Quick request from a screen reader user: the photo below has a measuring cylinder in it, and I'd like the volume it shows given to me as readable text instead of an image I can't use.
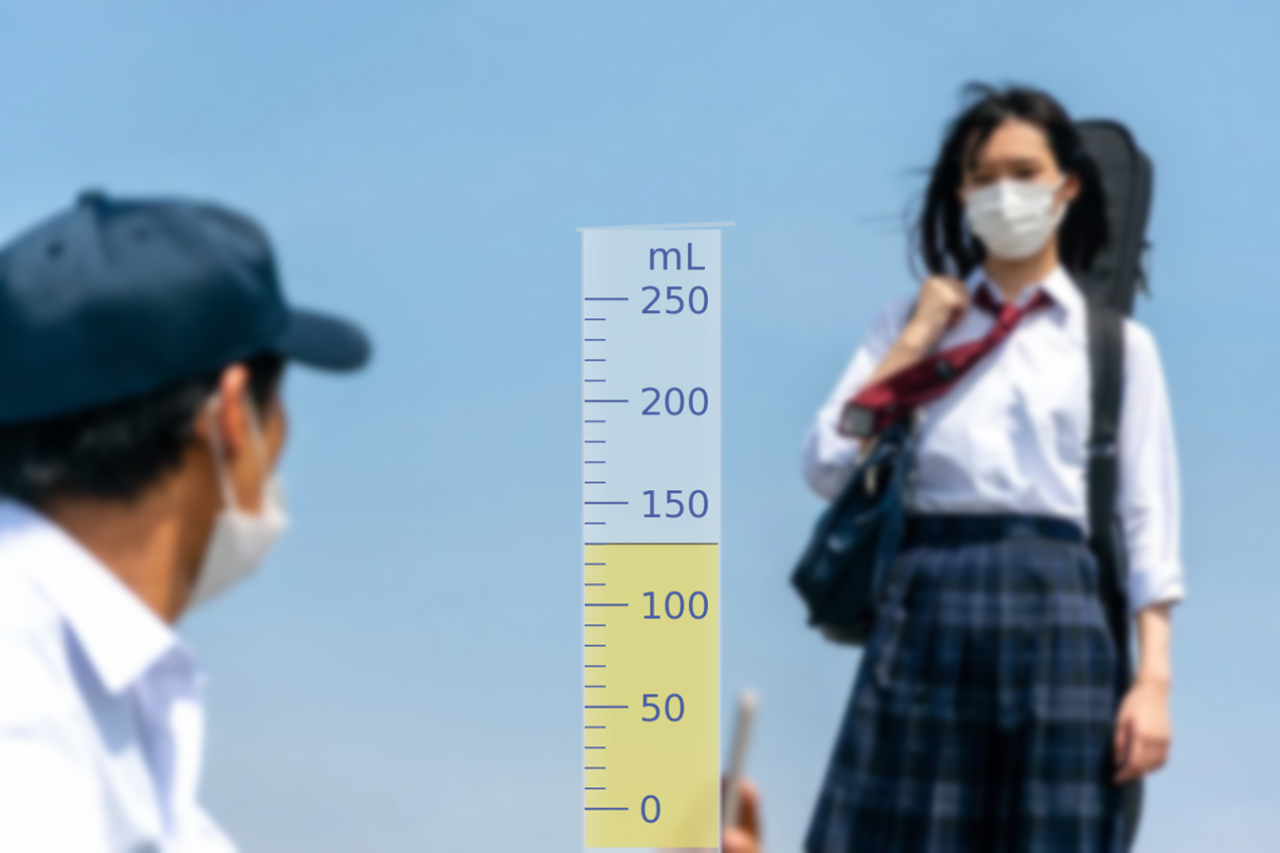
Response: 130 mL
